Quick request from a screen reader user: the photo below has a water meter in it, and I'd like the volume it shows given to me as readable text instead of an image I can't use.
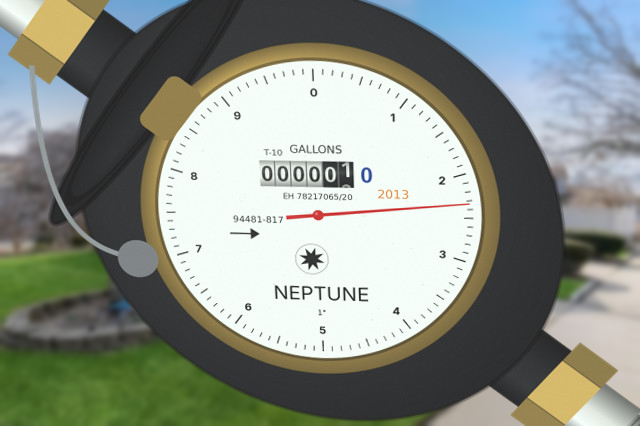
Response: 12.3 gal
